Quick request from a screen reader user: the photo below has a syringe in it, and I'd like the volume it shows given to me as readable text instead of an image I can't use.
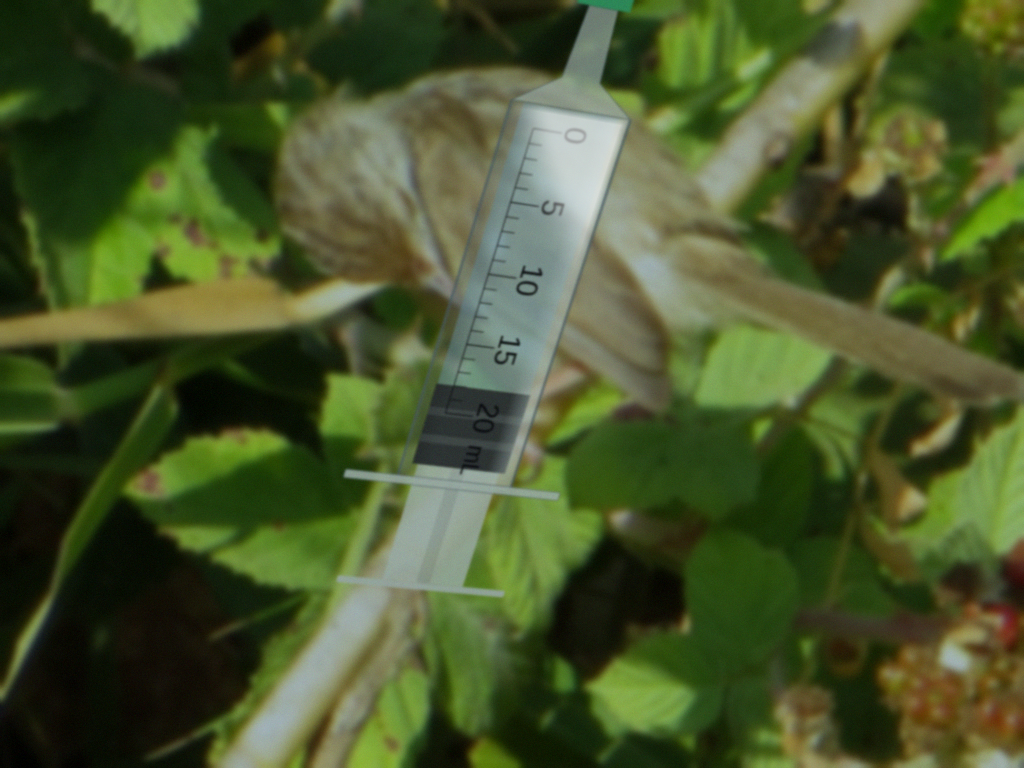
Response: 18 mL
